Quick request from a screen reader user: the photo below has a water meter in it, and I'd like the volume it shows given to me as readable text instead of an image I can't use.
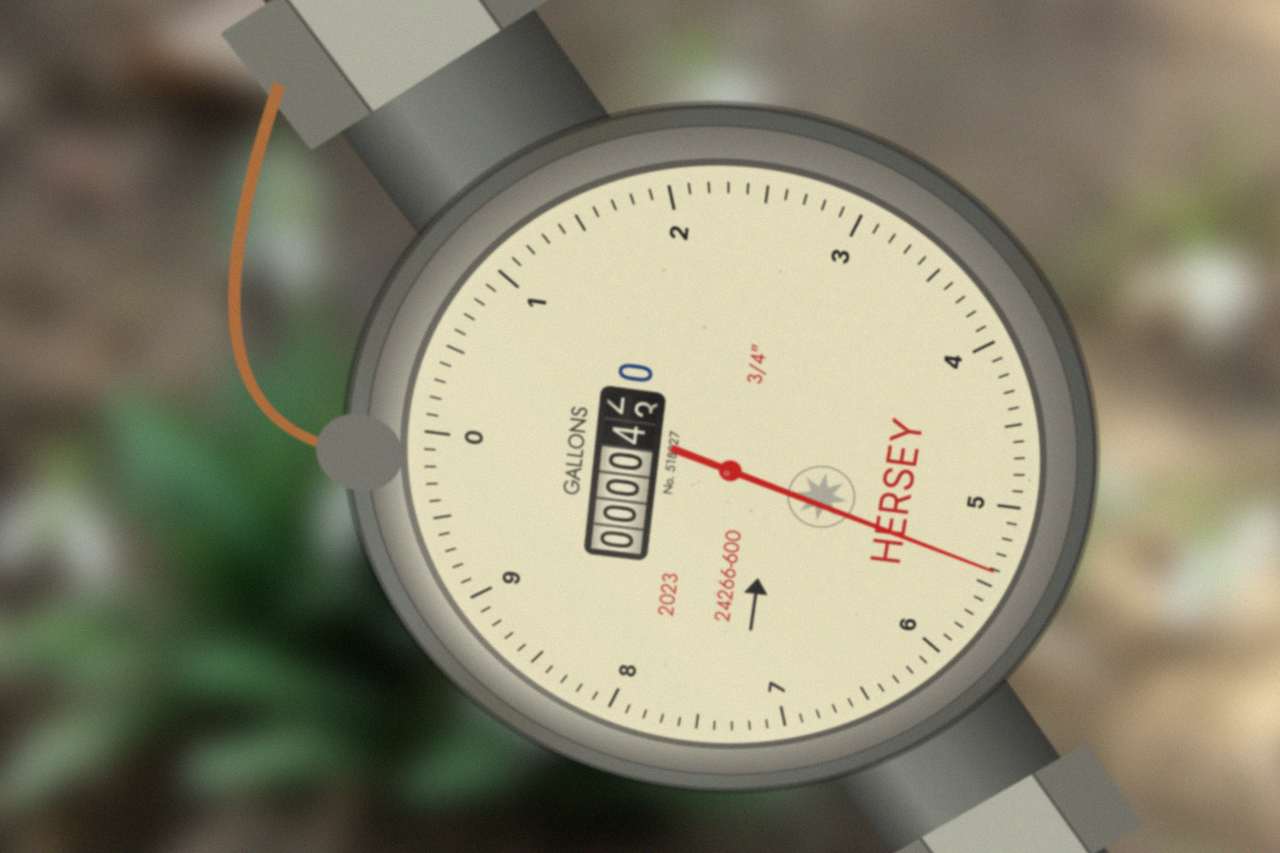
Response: 425.4 gal
